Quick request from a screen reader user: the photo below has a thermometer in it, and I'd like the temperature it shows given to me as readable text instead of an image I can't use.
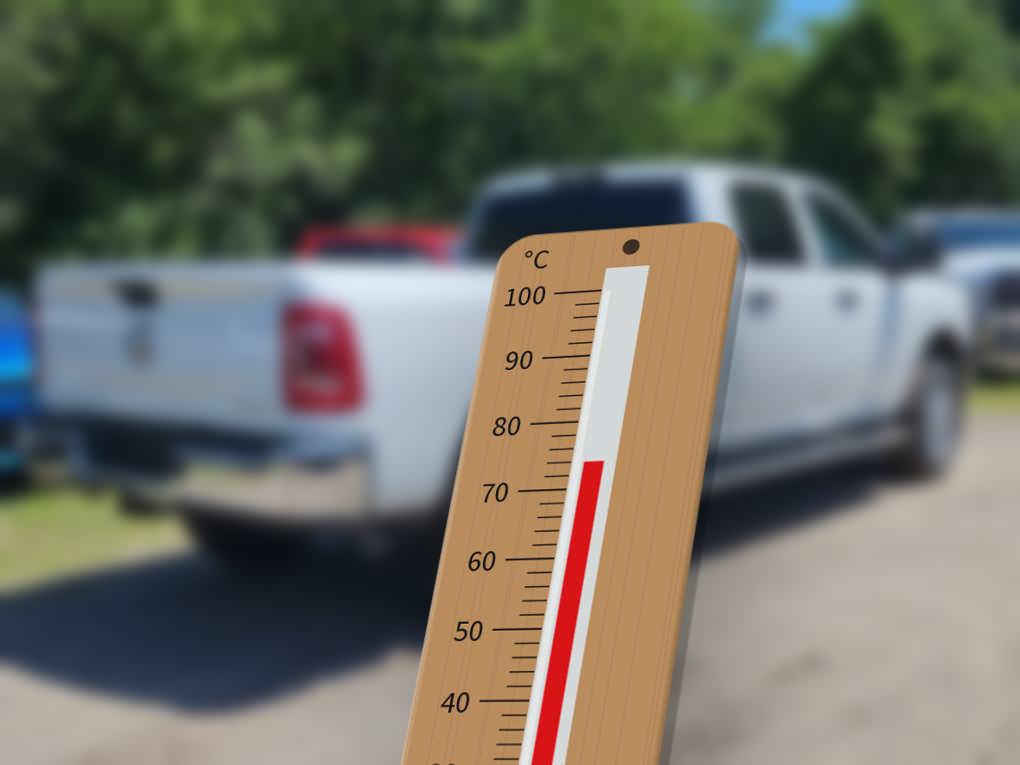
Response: 74 °C
